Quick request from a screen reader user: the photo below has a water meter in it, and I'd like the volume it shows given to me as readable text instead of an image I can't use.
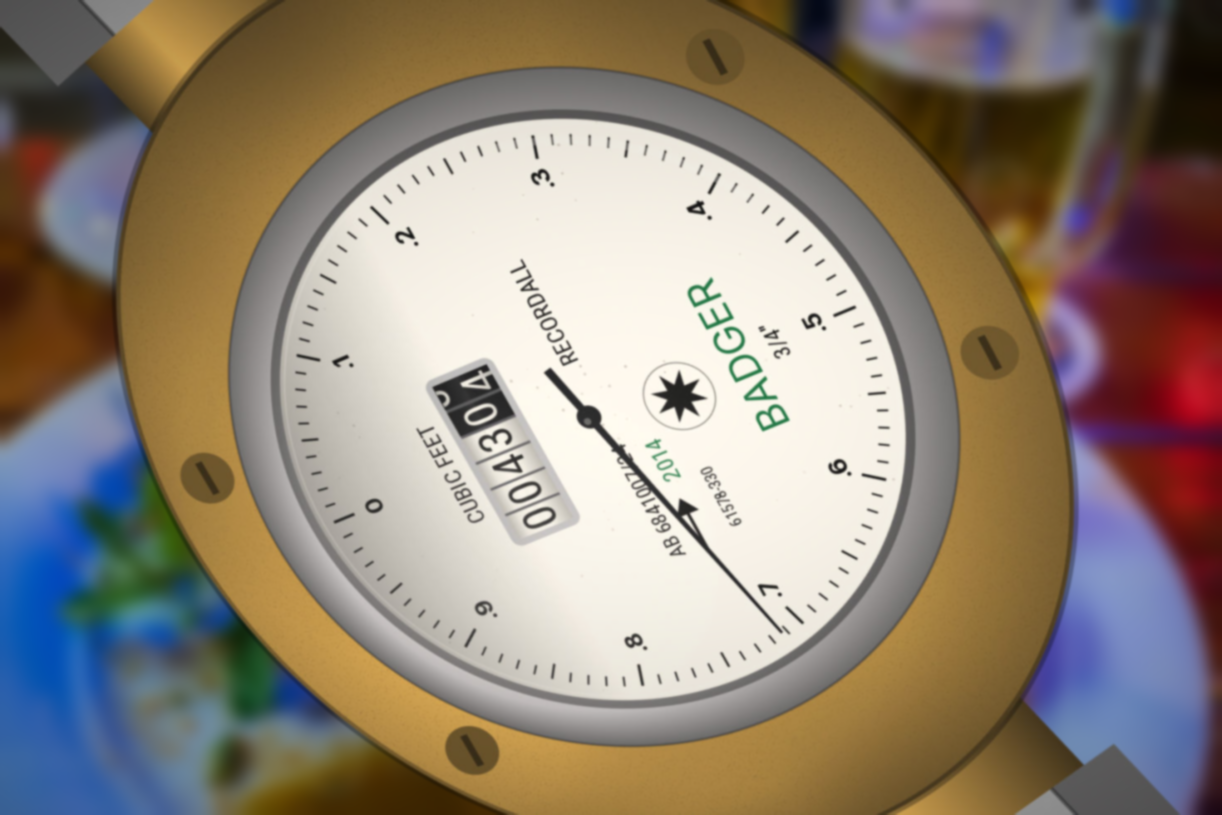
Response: 4303.71 ft³
